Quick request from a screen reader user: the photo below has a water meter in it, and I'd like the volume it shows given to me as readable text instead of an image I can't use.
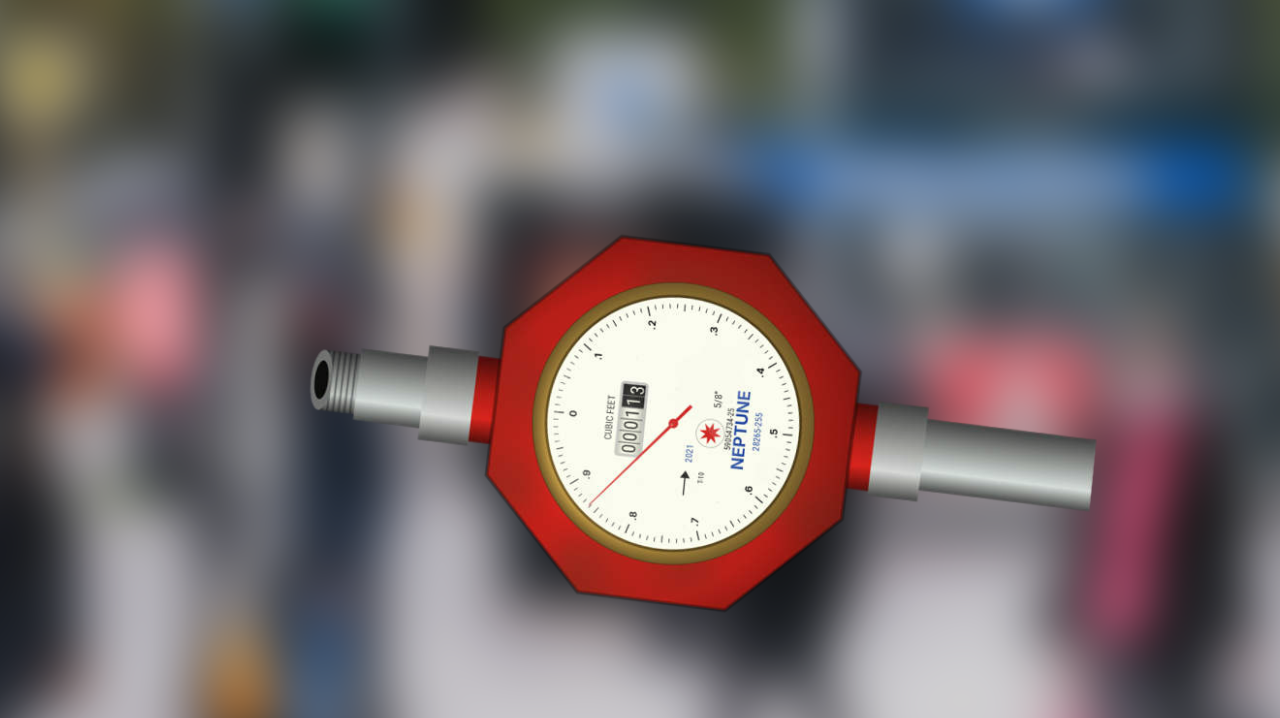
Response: 112.86 ft³
